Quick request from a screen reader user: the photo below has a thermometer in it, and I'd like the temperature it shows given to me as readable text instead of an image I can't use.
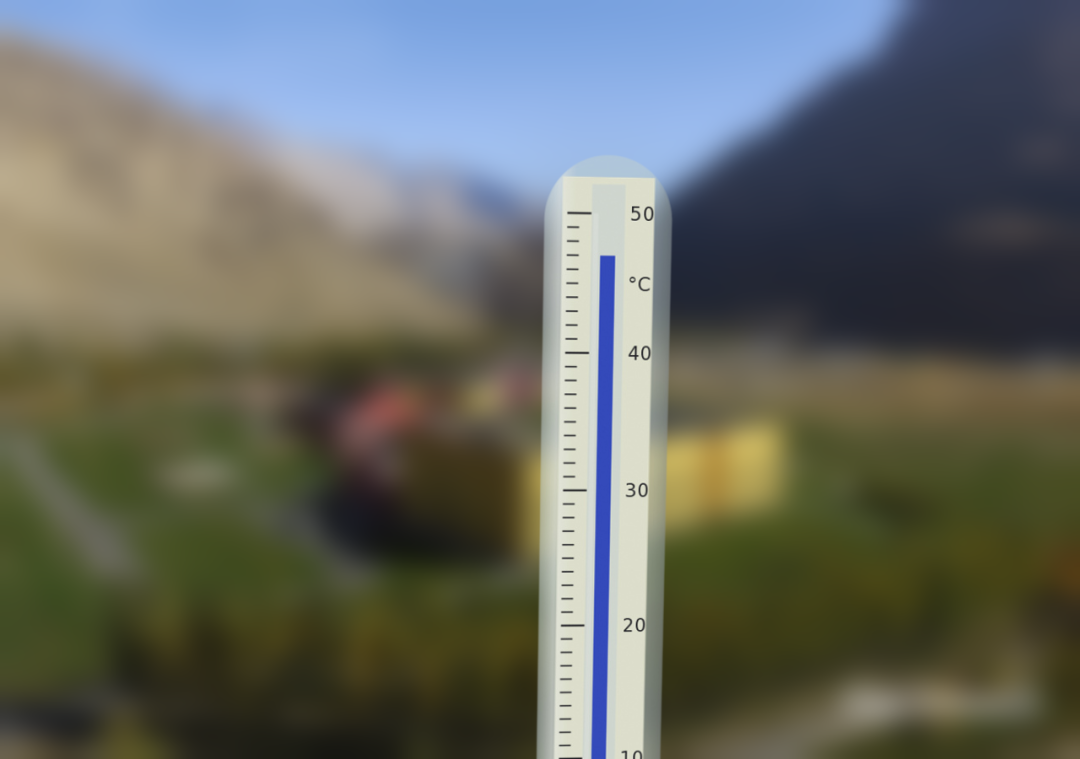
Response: 47 °C
